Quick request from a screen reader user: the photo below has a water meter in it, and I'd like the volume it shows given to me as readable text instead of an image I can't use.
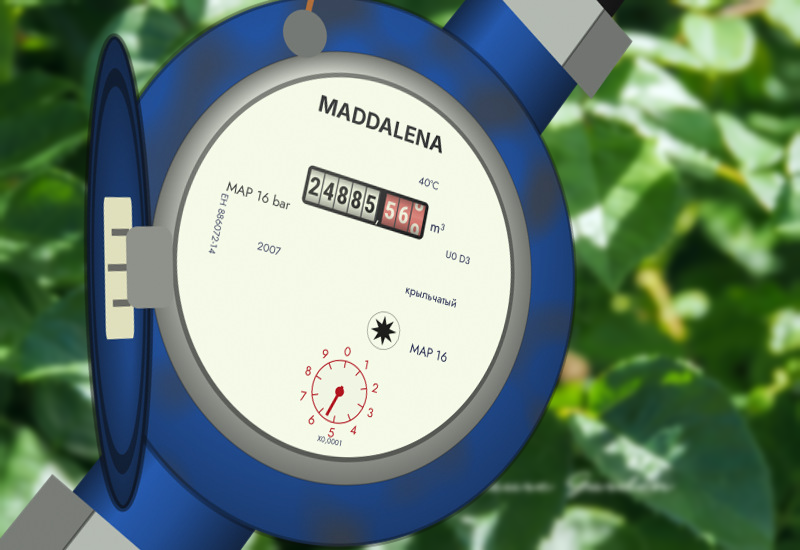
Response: 24885.5685 m³
